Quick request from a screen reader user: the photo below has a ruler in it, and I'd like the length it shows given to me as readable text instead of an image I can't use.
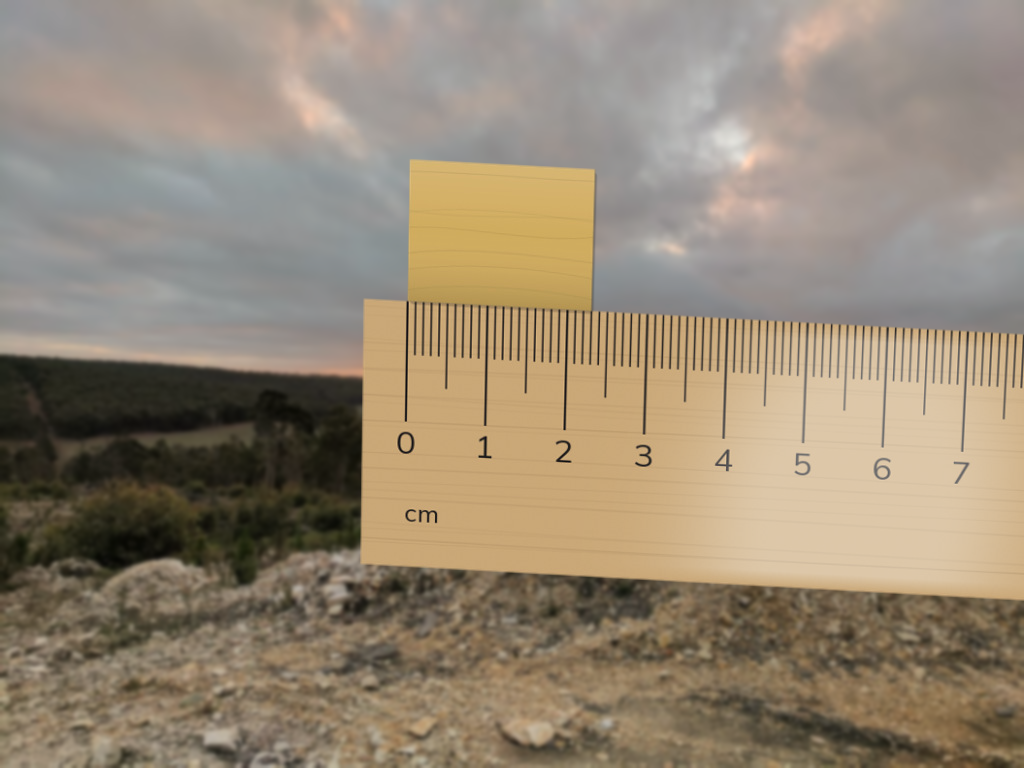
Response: 2.3 cm
